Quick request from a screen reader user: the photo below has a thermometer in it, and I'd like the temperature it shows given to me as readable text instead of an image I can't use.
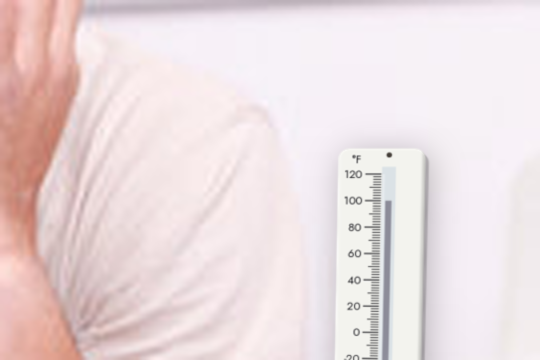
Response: 100 °F
